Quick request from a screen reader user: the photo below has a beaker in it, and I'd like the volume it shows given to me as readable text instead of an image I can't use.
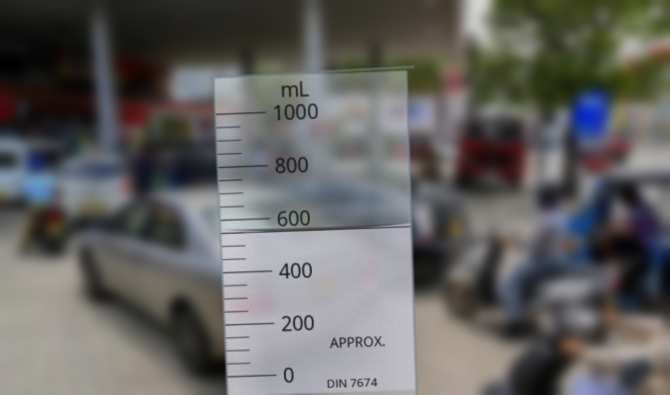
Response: 550 mL
